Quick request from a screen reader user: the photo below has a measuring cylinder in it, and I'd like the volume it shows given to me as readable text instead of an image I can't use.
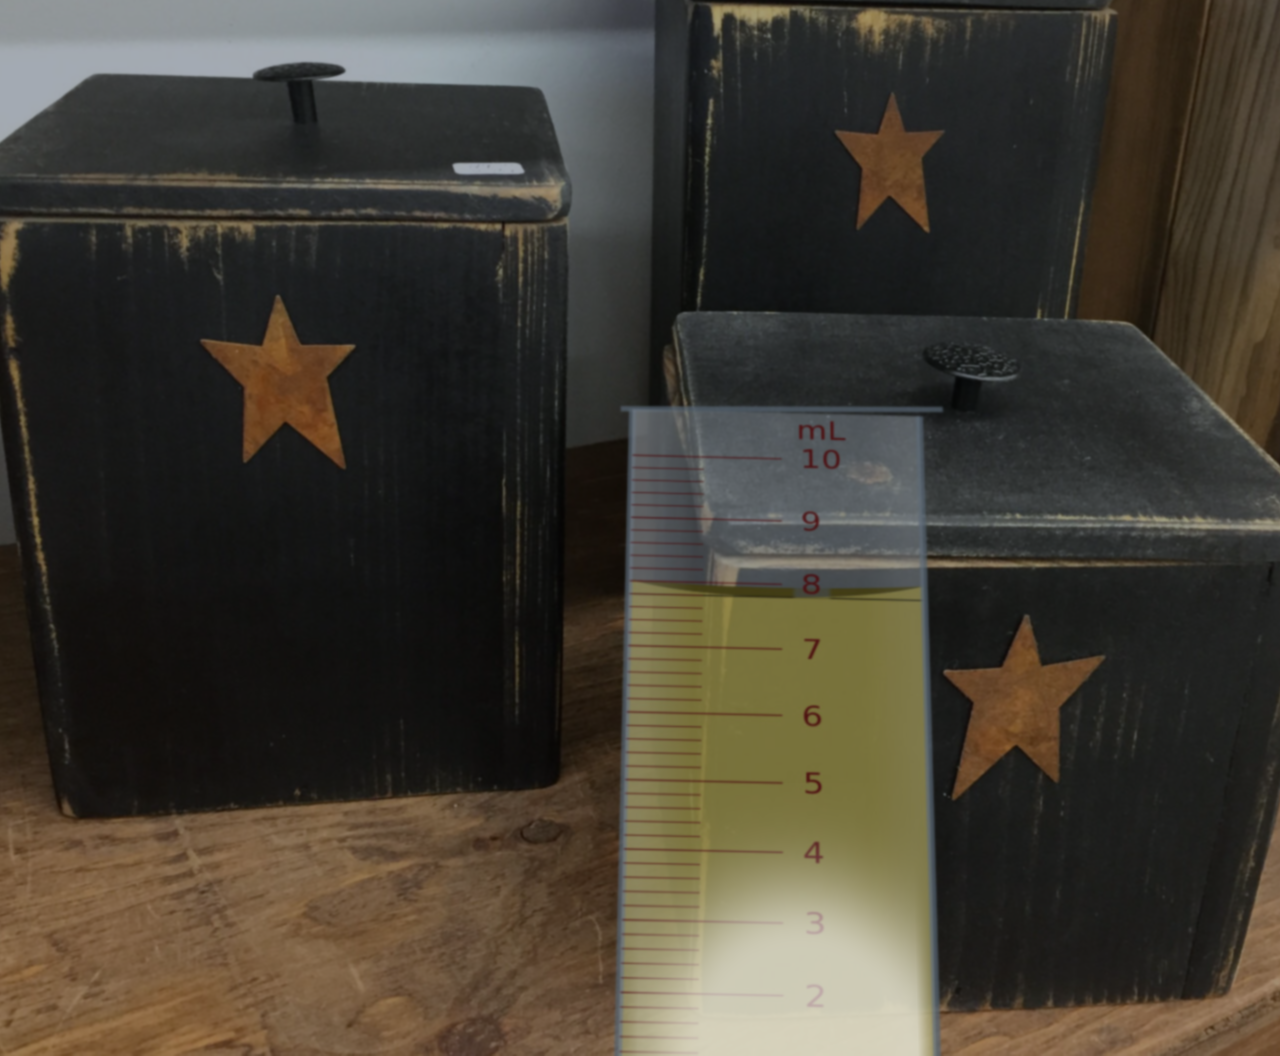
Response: 7.8 mL
